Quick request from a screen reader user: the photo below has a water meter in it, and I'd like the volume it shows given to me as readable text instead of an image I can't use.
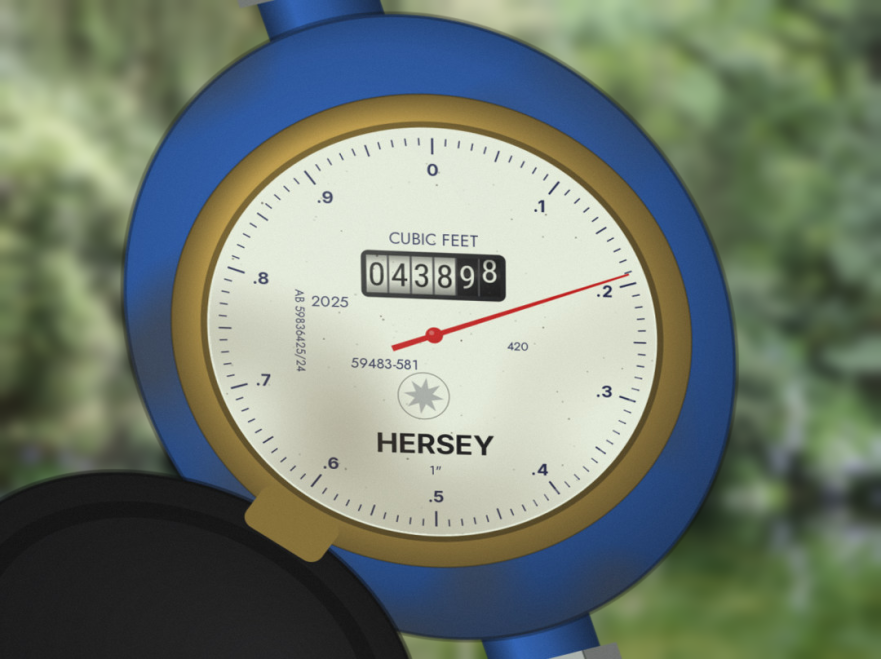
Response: 43898.19 ft³
